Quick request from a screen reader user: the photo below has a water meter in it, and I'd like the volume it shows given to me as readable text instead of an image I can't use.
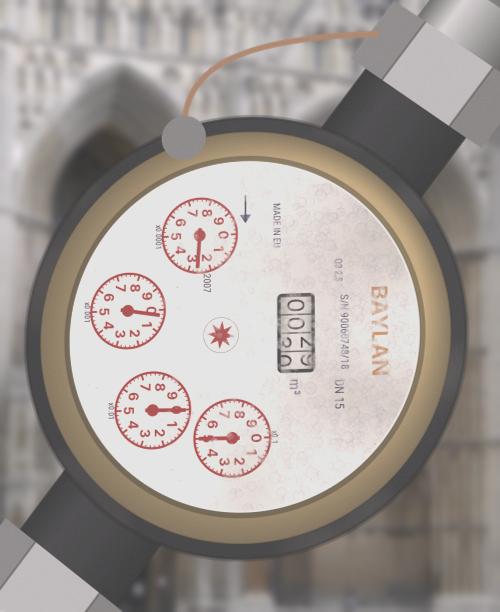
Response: 29.5002 m³
